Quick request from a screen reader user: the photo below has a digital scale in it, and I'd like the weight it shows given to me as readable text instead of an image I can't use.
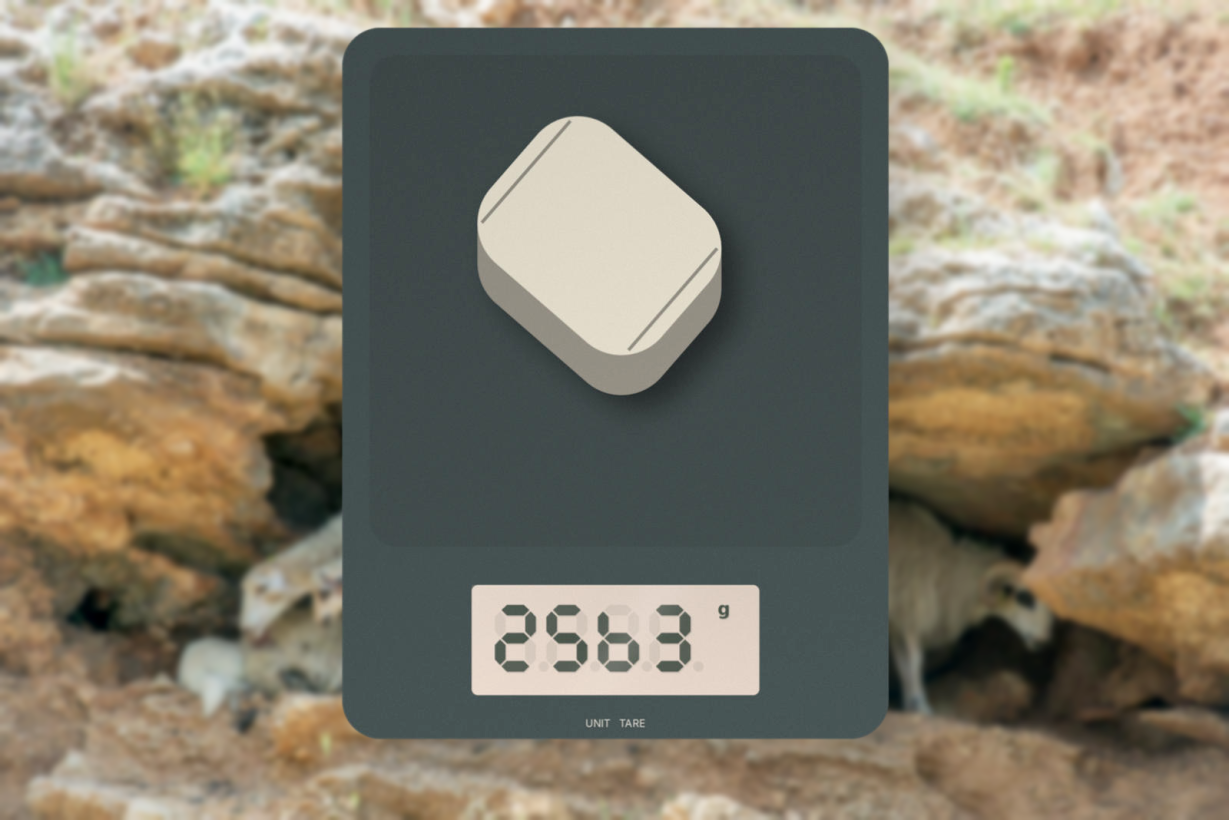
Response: 2563 g
